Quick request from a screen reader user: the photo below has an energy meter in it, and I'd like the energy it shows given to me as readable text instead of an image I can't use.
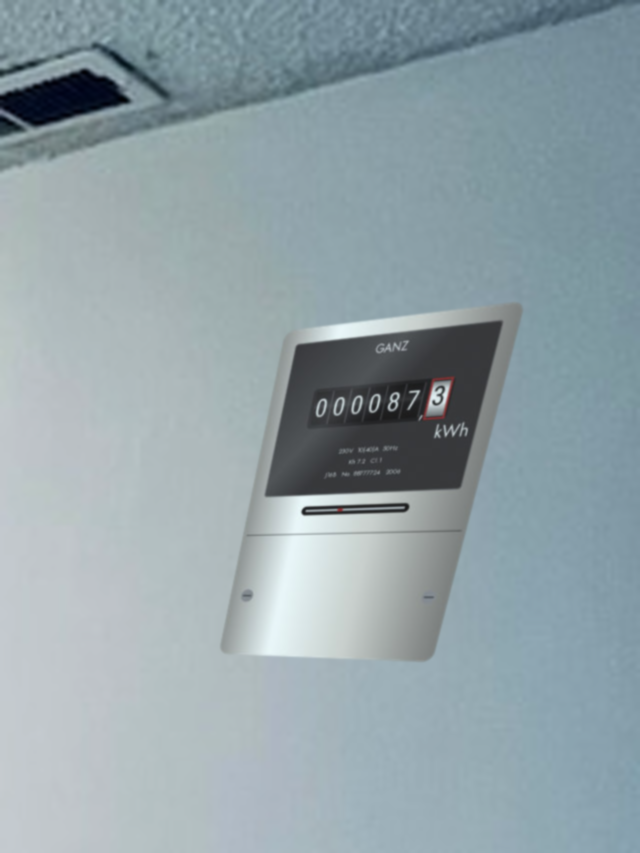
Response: 87.3 kWh
